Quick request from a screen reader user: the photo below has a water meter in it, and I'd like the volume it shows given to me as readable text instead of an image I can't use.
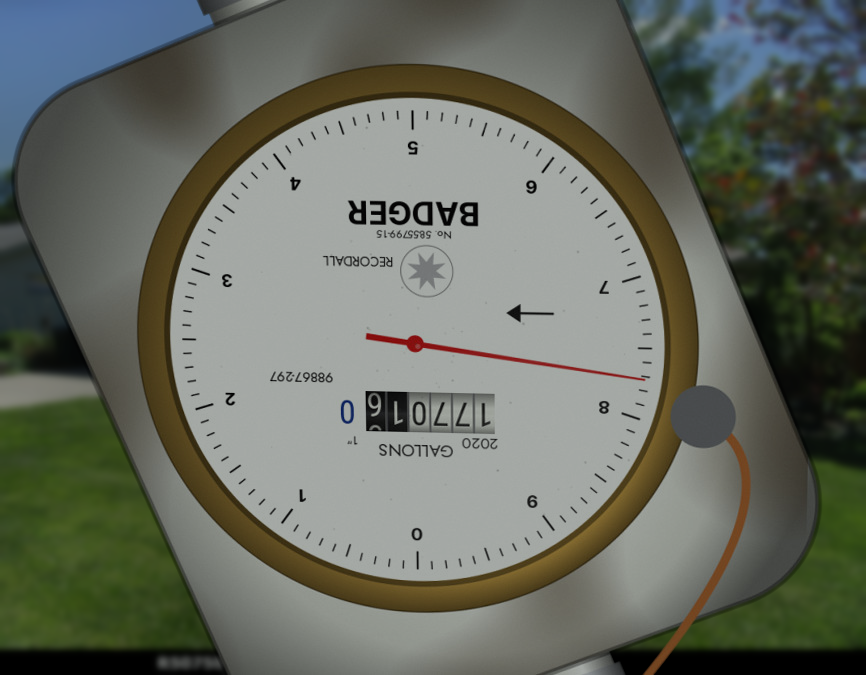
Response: 1770157.7 gal
